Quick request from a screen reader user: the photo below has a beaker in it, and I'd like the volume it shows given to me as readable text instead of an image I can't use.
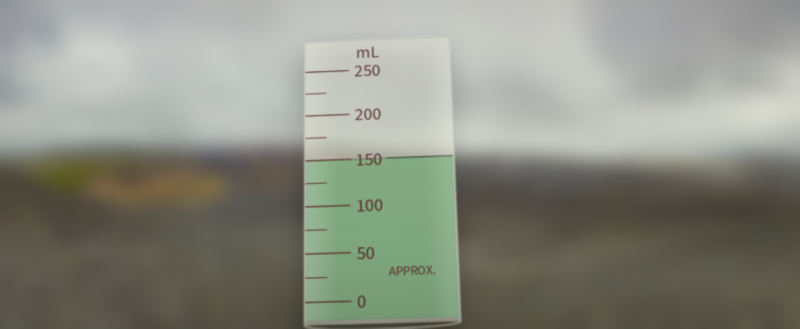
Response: 150 mL
